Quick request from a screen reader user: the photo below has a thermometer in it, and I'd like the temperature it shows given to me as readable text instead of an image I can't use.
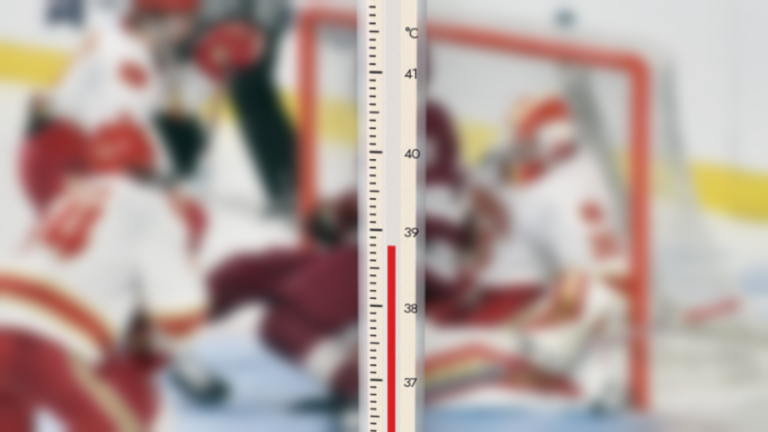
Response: 38.8 °C
